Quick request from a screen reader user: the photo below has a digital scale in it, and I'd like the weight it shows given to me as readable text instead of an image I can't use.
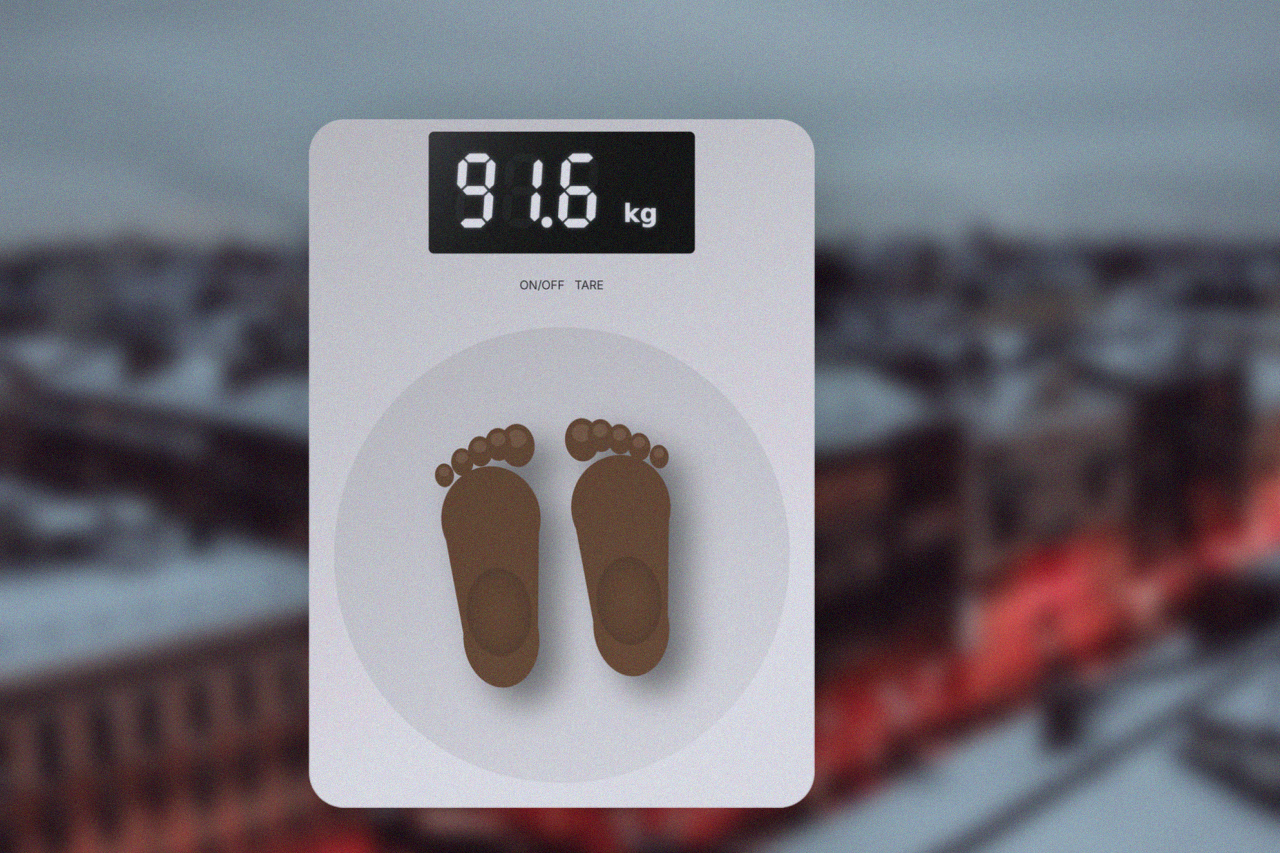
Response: 91.6 kg
